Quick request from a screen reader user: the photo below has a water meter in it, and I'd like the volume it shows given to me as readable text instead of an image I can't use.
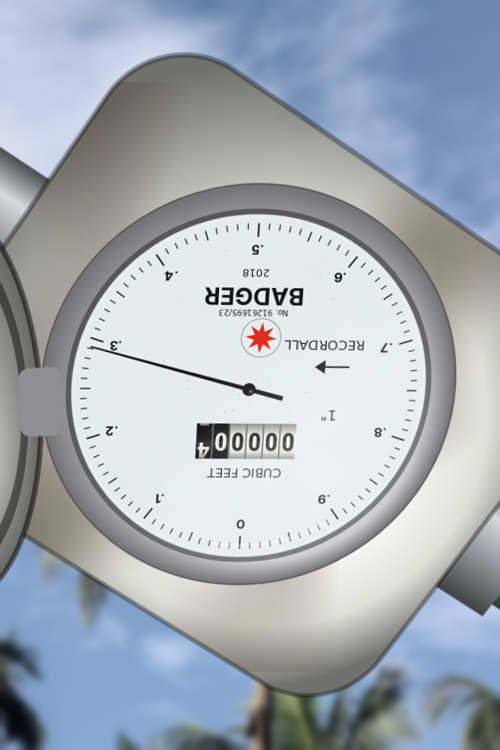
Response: 4.29 ft³
